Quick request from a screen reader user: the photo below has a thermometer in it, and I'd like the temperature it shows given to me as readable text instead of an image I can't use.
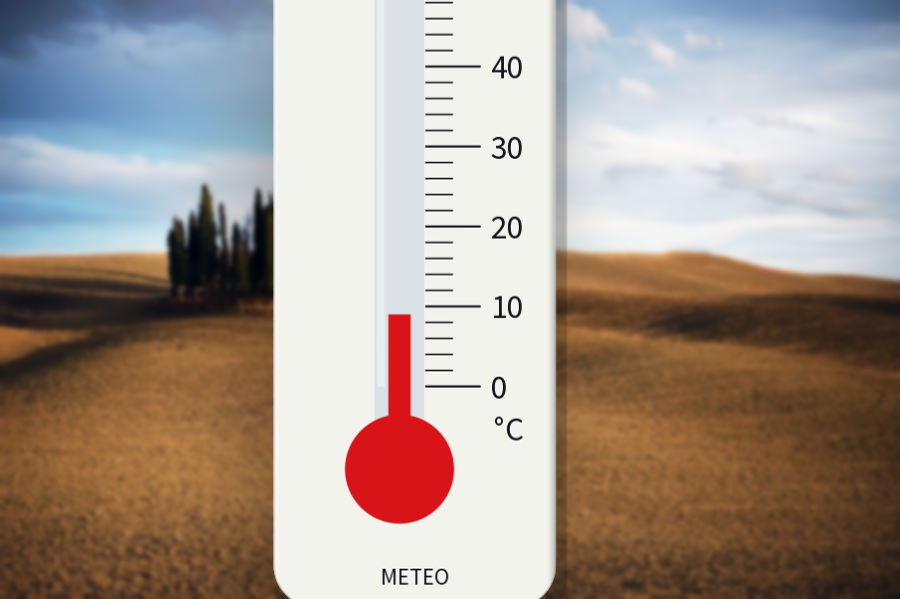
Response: 9 °C
